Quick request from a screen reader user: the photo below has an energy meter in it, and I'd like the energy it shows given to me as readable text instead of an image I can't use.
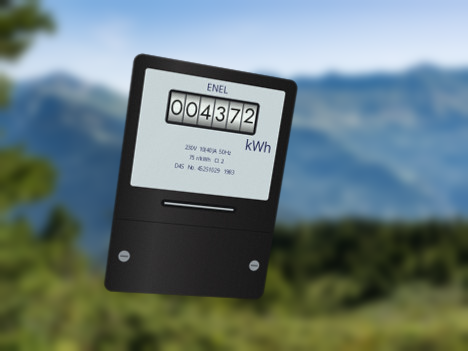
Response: 4372 kWh
